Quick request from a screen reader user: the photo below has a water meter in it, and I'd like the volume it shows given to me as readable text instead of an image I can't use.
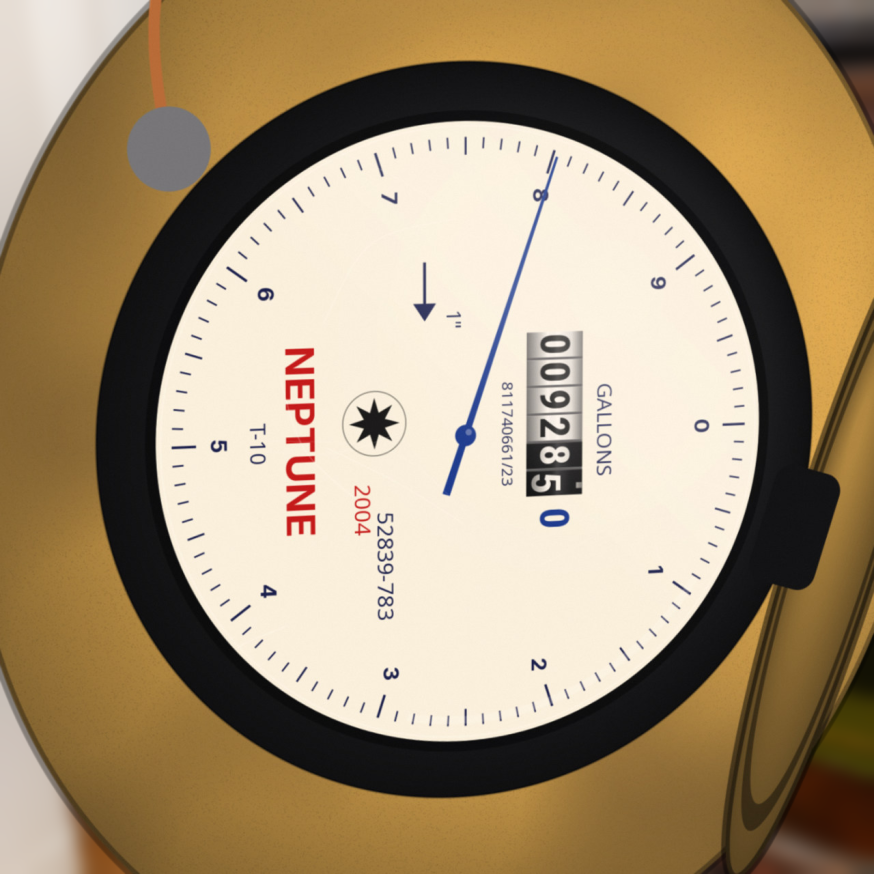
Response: 92848.0 gal
